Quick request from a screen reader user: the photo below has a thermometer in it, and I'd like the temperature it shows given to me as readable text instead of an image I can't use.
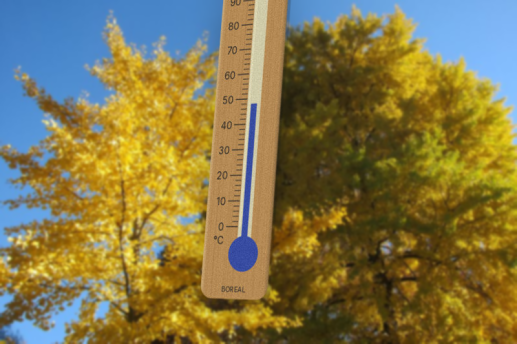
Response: 48 °C
